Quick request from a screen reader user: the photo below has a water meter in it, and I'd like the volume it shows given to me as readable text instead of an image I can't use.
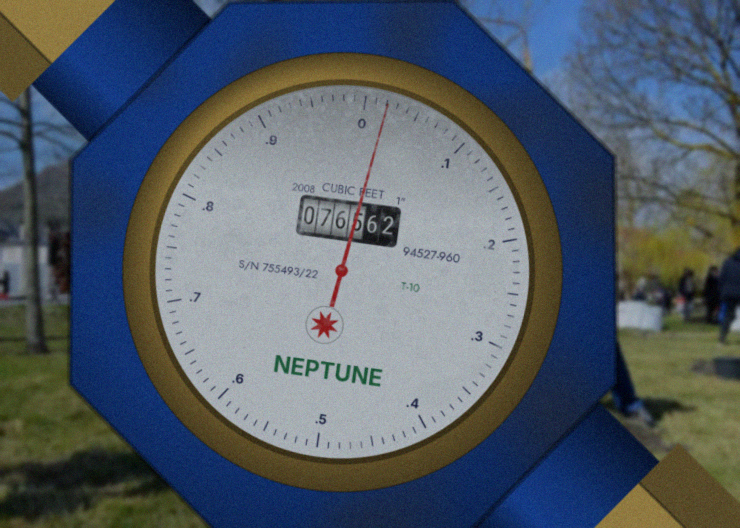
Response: 76562.02 ft³
